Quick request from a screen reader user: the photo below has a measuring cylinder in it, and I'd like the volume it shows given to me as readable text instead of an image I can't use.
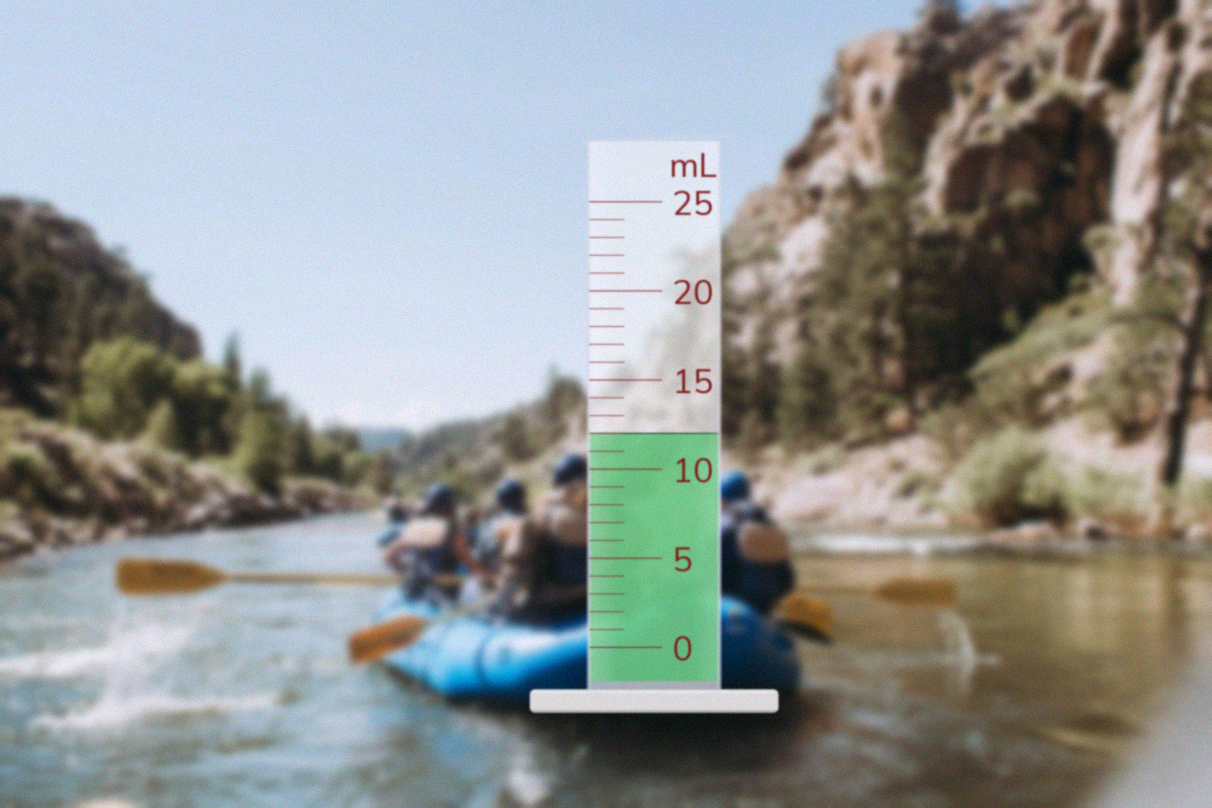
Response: 12 mL
